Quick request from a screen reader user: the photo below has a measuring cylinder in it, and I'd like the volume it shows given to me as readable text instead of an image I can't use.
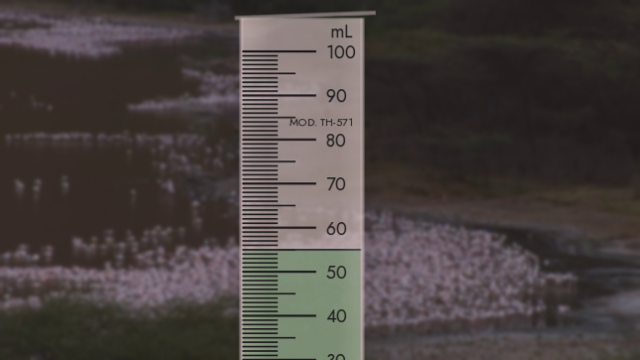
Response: 55 mL
